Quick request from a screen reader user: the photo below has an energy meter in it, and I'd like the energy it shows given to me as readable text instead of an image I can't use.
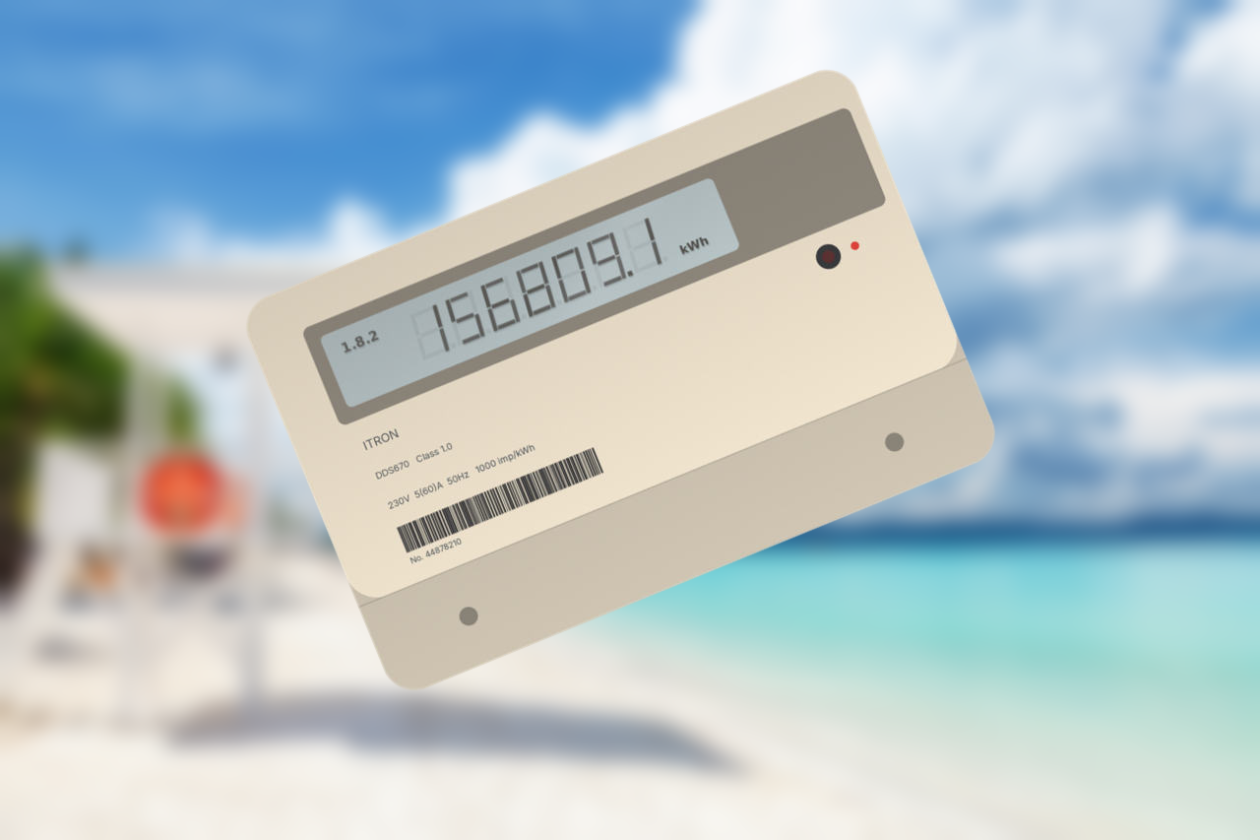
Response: 156809.1 kWh
